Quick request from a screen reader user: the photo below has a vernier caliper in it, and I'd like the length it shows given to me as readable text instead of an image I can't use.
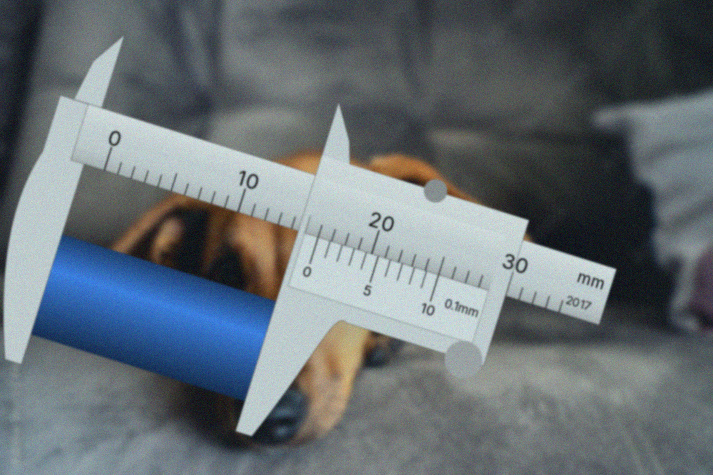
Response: 16.0 mm
